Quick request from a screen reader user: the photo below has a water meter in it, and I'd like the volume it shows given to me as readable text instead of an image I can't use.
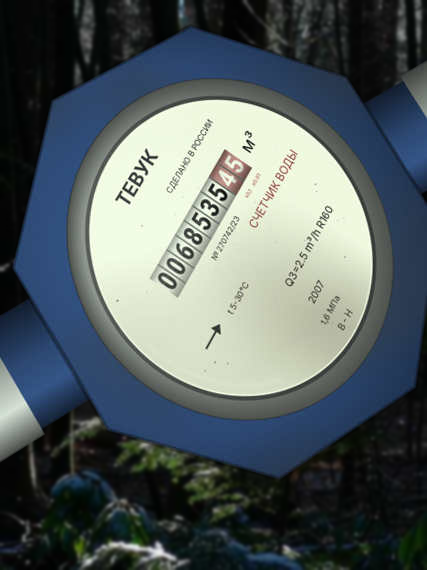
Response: 68535.45 m³
